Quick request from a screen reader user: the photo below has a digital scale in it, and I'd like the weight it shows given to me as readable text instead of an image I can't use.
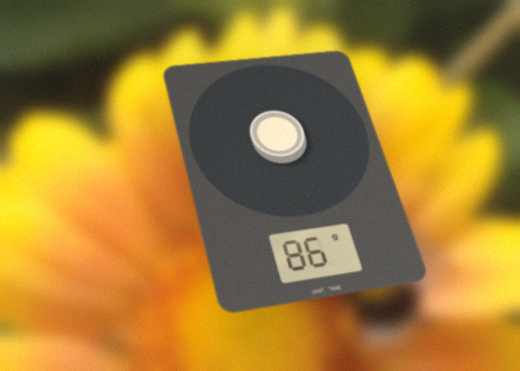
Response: 86 g
